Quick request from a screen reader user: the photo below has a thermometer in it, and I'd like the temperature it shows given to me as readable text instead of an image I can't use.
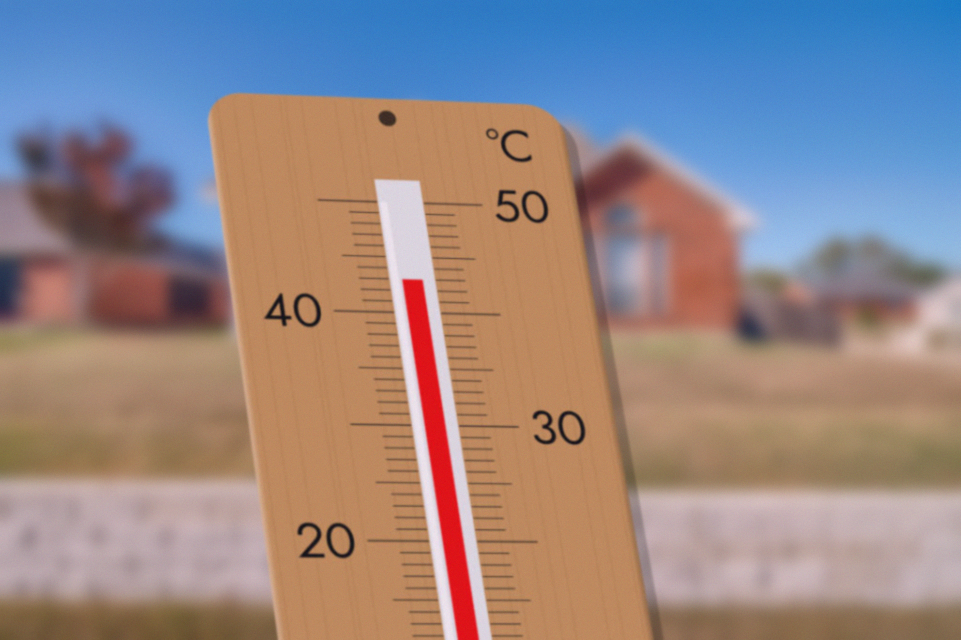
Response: 43 °C
